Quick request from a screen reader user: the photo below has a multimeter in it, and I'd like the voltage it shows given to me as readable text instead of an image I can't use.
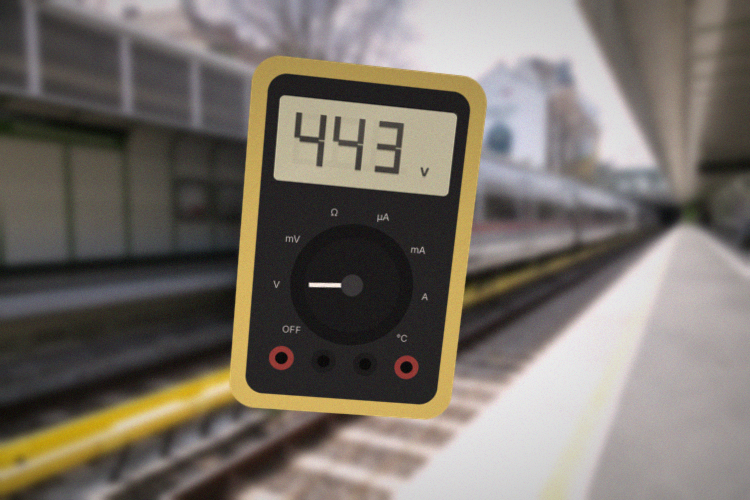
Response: 443 V
